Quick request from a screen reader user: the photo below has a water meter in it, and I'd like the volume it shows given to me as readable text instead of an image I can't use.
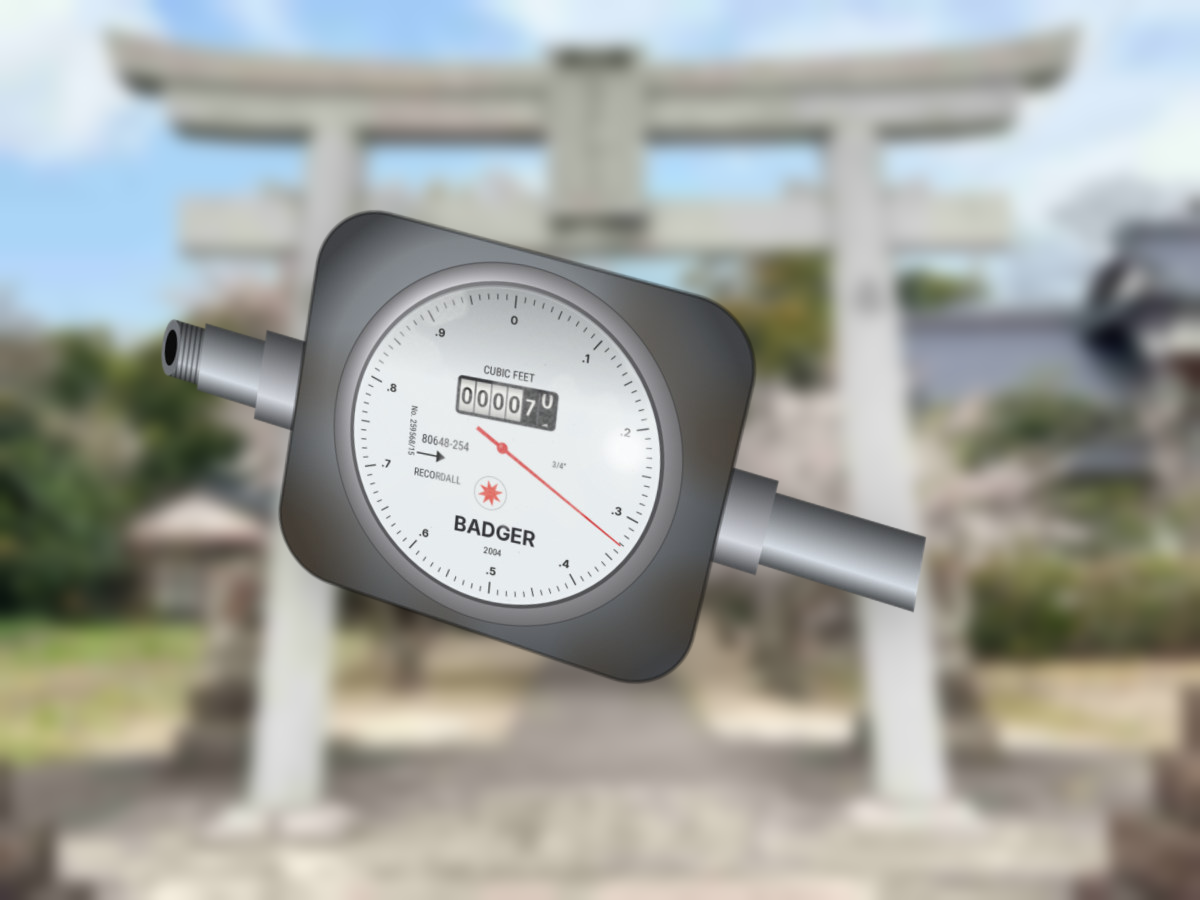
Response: 70.33 ft³
